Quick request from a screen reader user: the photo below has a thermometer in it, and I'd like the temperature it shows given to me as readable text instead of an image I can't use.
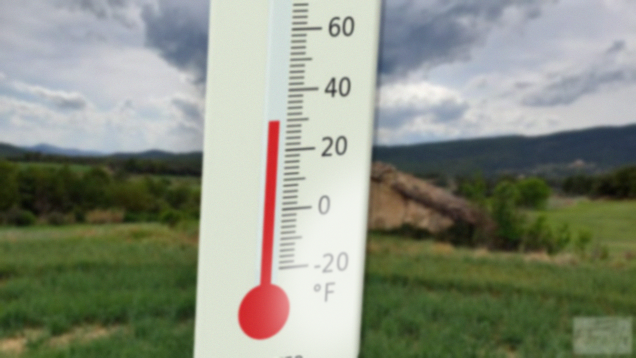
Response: 30 °F
